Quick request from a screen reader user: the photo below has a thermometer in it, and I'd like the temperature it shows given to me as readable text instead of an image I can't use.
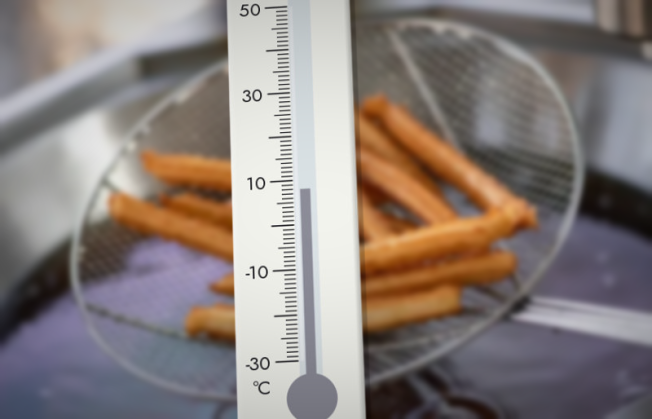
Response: 8 °C
